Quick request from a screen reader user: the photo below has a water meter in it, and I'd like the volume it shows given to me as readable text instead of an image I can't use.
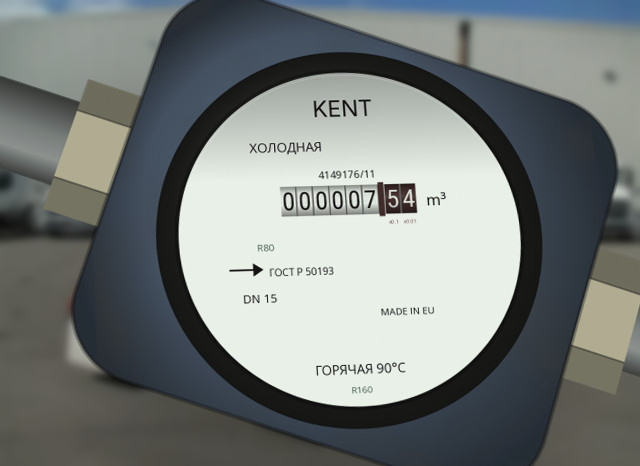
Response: 7.54 m³
